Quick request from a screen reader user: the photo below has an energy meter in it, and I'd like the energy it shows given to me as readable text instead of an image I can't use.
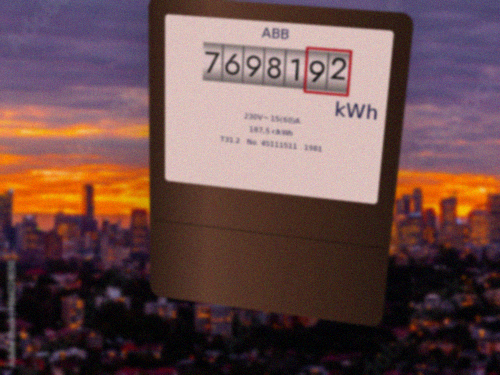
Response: 76981.92 kWh
